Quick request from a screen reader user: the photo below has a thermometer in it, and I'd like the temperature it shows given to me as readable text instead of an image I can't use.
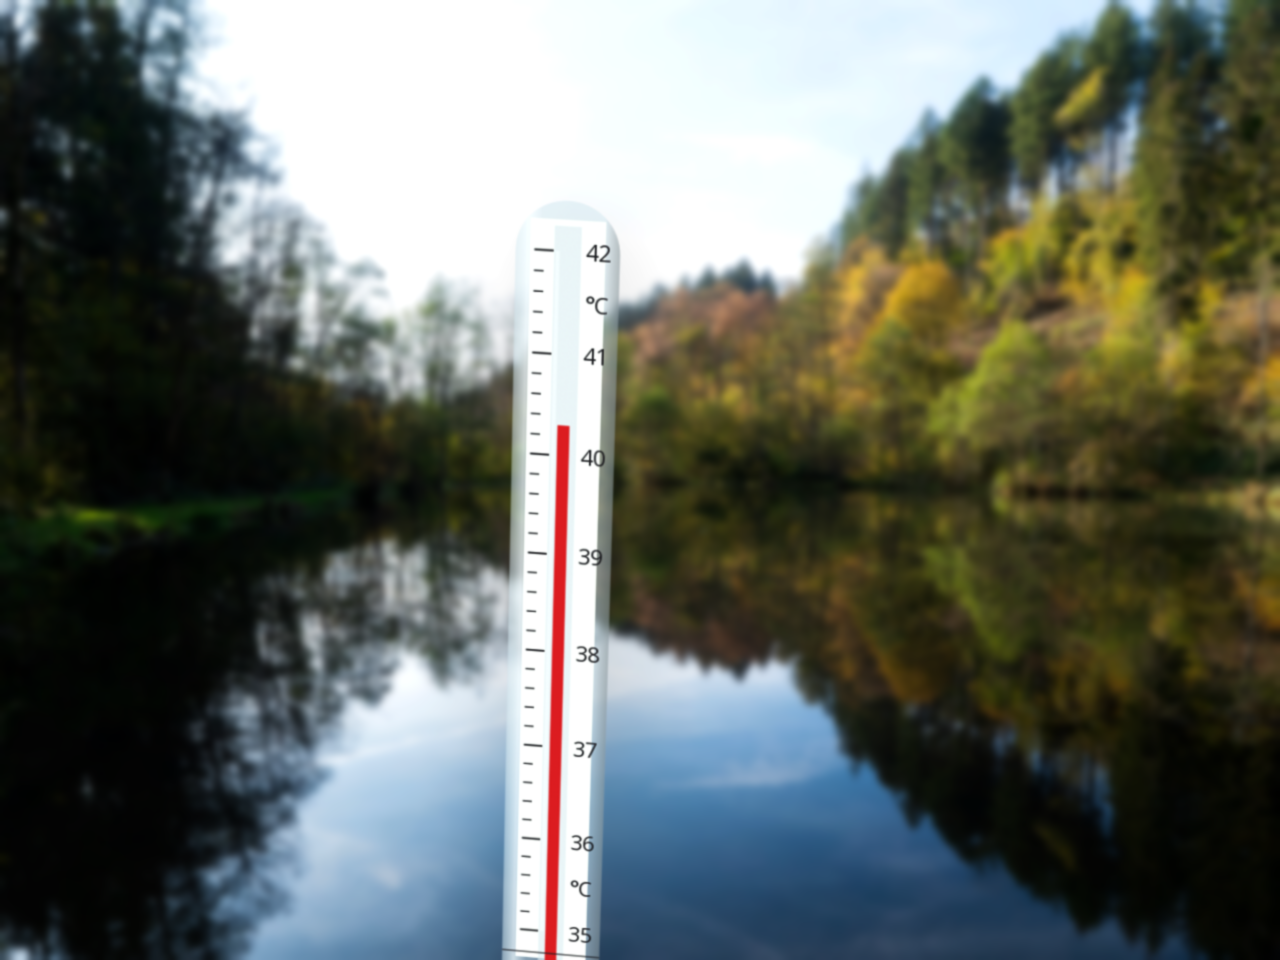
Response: 40.3 °C
